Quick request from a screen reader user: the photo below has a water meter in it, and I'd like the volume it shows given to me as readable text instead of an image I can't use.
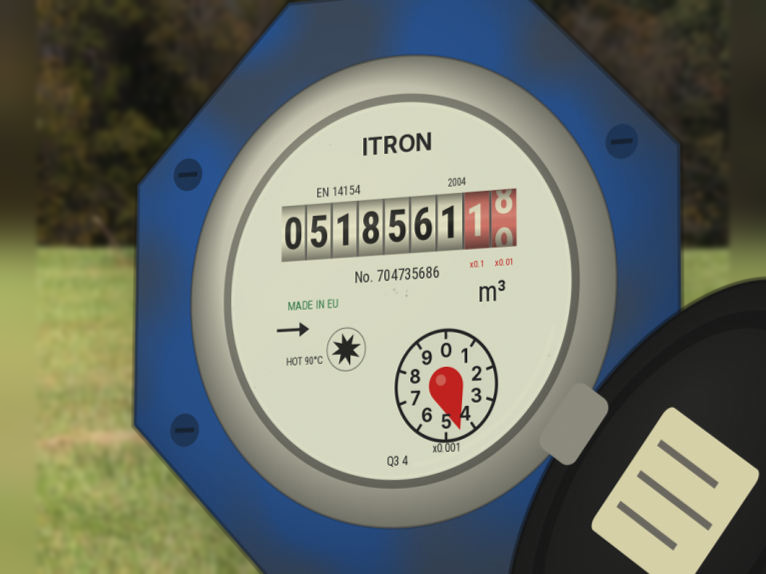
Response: 518561.184 m³
